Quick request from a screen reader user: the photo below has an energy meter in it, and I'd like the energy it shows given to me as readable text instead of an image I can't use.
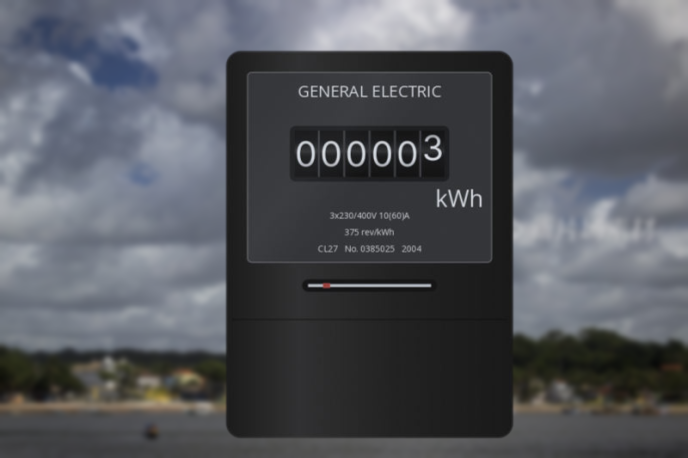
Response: 3 kWh
